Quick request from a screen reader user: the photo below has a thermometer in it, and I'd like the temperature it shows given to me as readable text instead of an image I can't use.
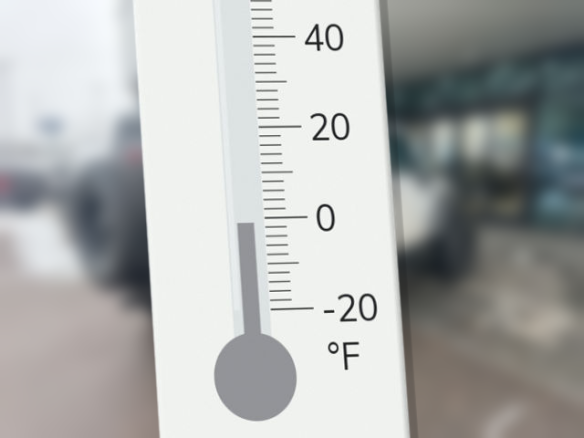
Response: -1 °F
